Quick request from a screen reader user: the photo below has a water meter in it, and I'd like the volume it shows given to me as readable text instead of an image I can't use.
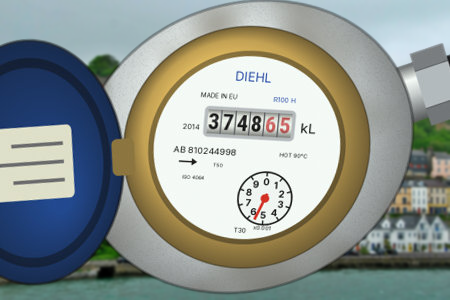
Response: 3748.655 kL
